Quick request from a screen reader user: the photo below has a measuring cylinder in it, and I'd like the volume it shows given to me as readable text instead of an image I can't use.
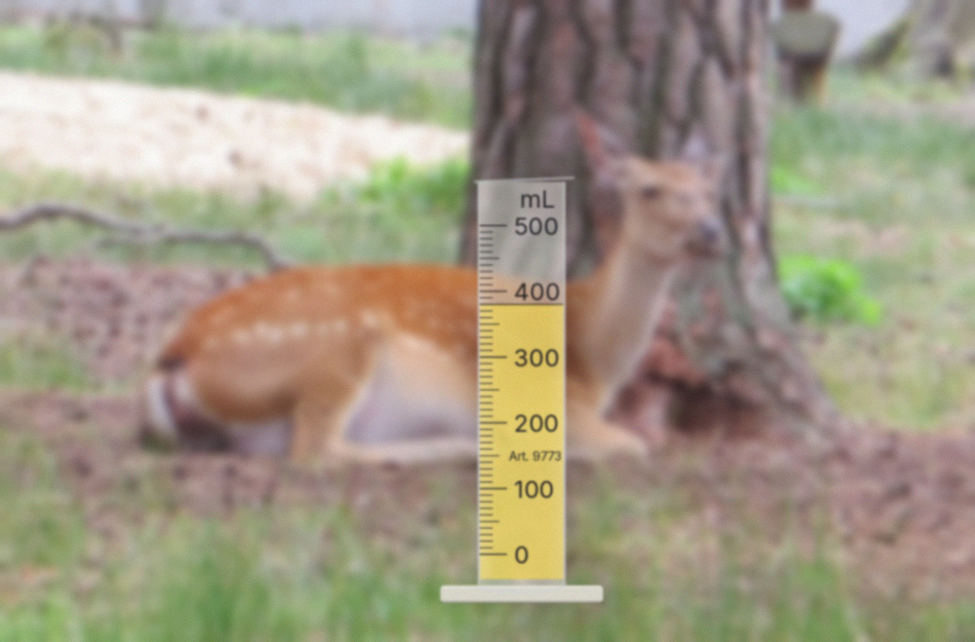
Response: 380 mL
